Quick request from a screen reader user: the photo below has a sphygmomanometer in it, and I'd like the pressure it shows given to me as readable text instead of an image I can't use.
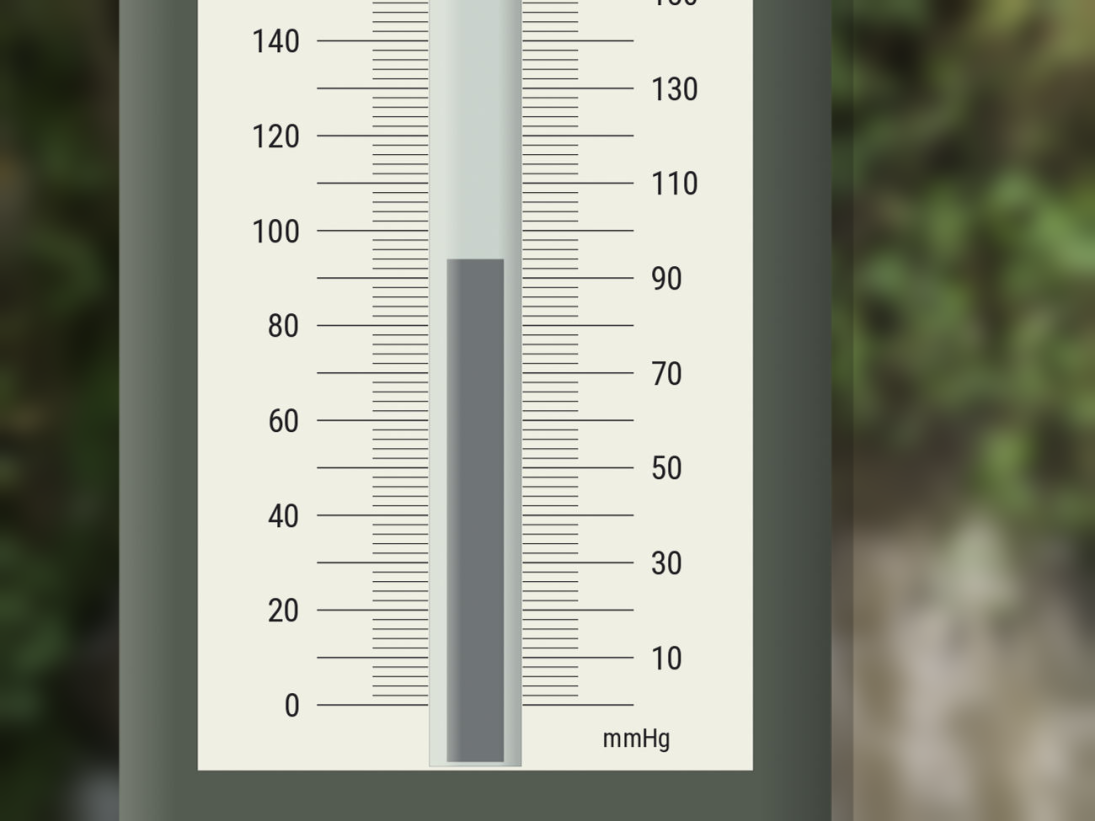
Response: 94 mmHg
